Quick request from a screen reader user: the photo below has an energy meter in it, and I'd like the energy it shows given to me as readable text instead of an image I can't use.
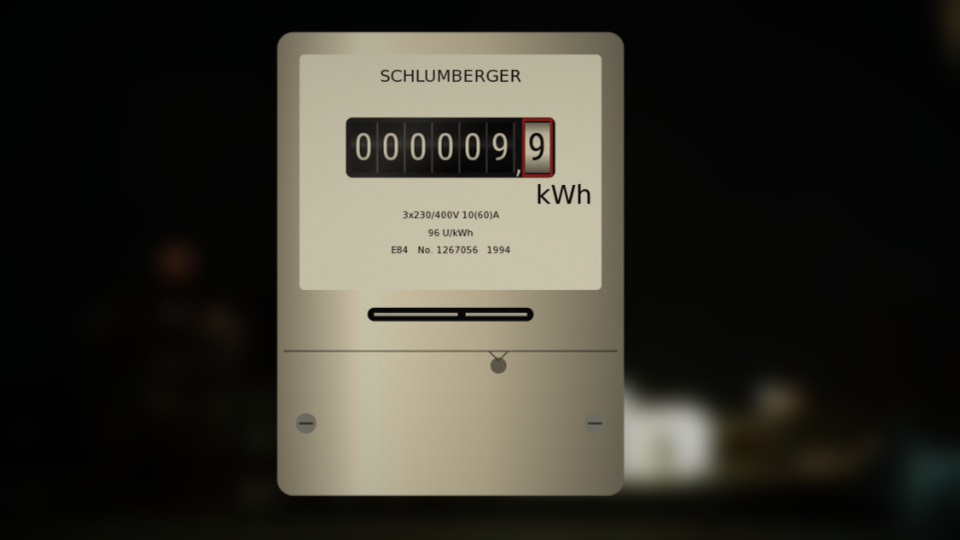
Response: 9.9 kWh
